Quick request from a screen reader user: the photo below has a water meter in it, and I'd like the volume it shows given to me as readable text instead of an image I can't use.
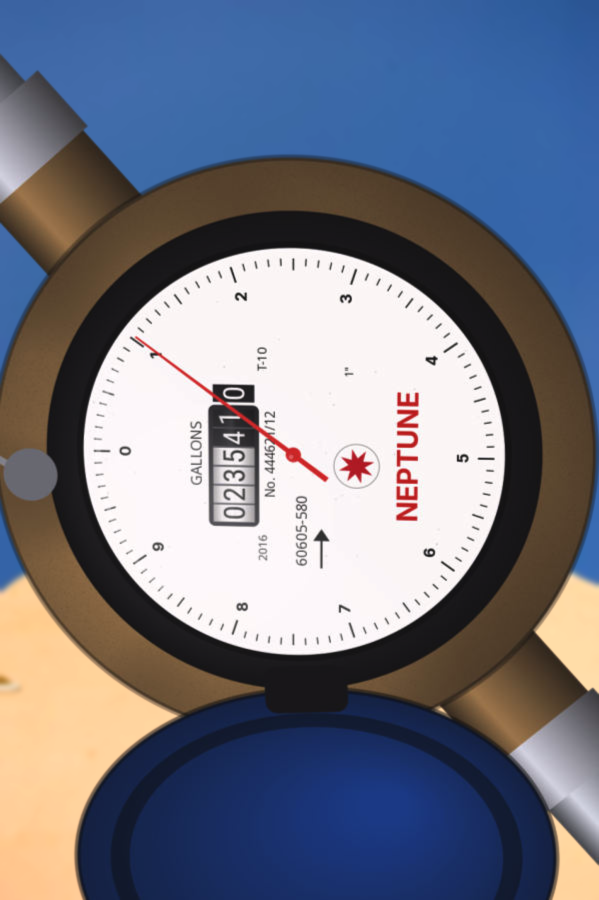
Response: 235411.0 gal
